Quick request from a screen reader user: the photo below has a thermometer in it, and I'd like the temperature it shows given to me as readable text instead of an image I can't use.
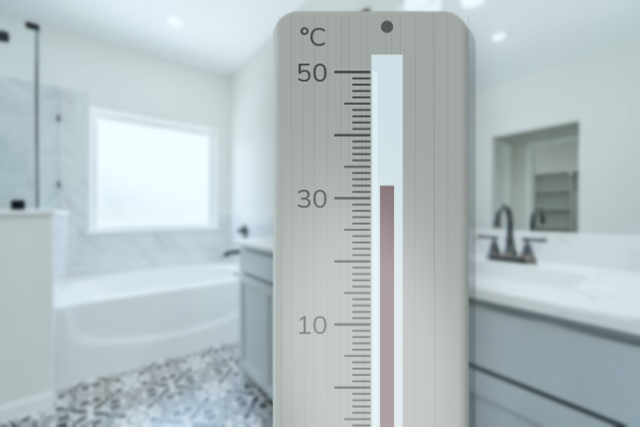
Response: 32 °C
